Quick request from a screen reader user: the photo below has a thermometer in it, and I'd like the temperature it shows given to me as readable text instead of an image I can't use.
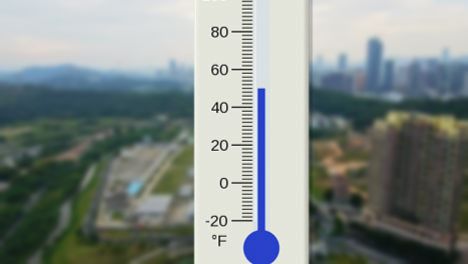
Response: 50 °F
